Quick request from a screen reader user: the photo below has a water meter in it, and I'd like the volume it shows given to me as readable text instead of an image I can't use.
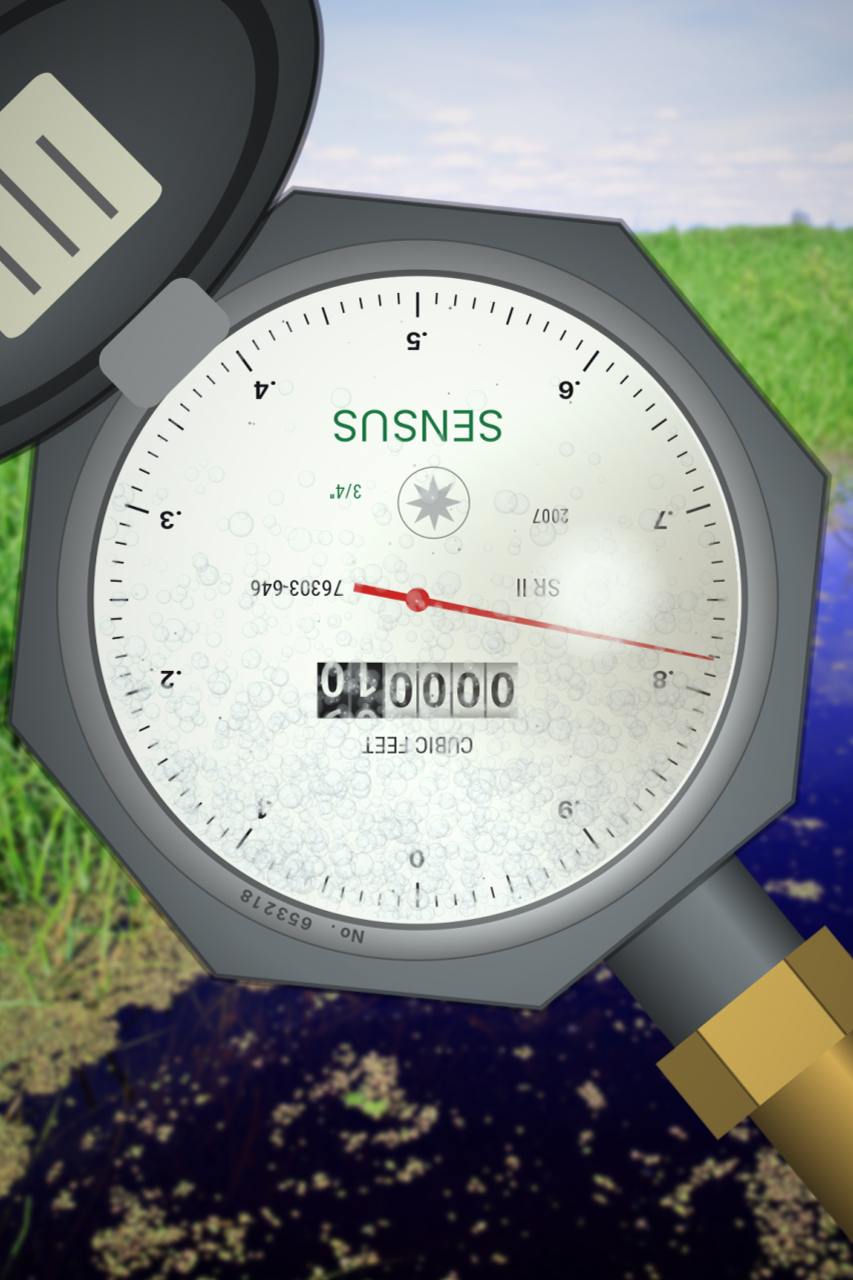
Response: 9.78 ft³
